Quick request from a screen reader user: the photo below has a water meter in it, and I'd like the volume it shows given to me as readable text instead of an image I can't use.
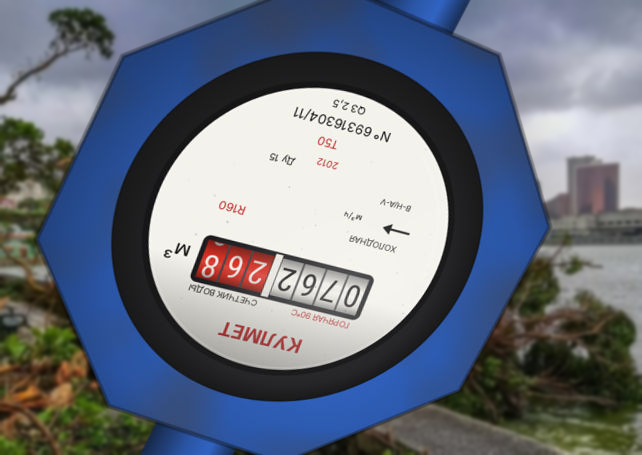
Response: 762.268 m³
